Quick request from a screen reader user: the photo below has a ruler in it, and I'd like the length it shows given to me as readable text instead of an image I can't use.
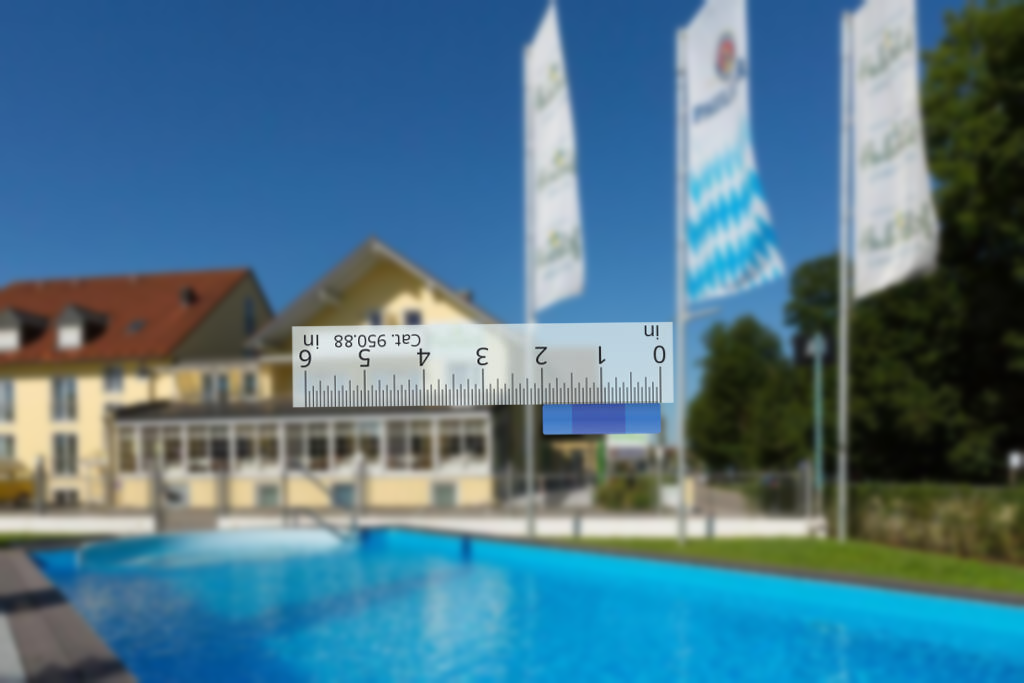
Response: 2 in
